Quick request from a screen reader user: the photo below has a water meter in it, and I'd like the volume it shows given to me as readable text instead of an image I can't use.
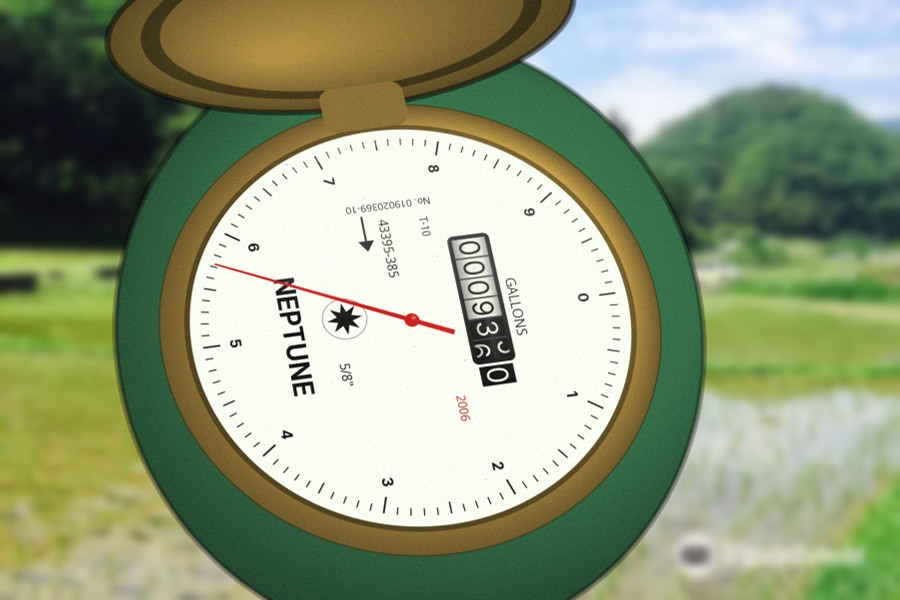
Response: 9355.7 gal
